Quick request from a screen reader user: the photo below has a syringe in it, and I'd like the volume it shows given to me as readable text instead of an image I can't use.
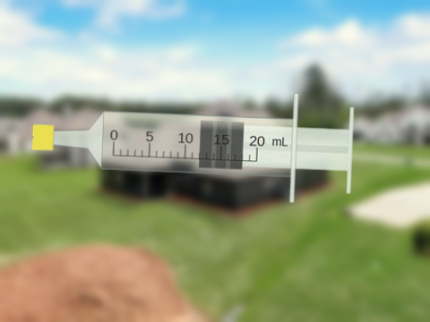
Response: 12 mL
